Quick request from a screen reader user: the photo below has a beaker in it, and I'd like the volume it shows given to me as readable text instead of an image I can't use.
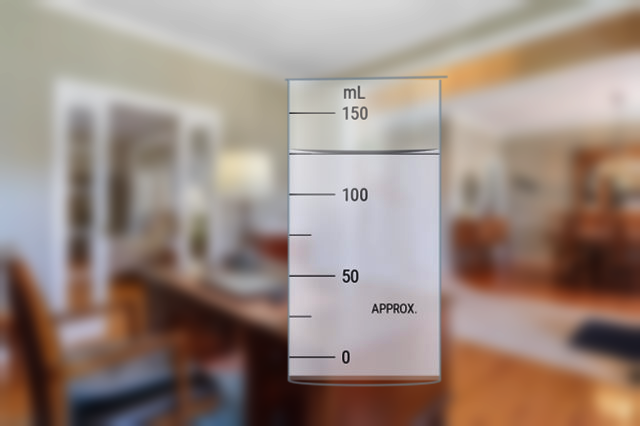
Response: 125 mL
